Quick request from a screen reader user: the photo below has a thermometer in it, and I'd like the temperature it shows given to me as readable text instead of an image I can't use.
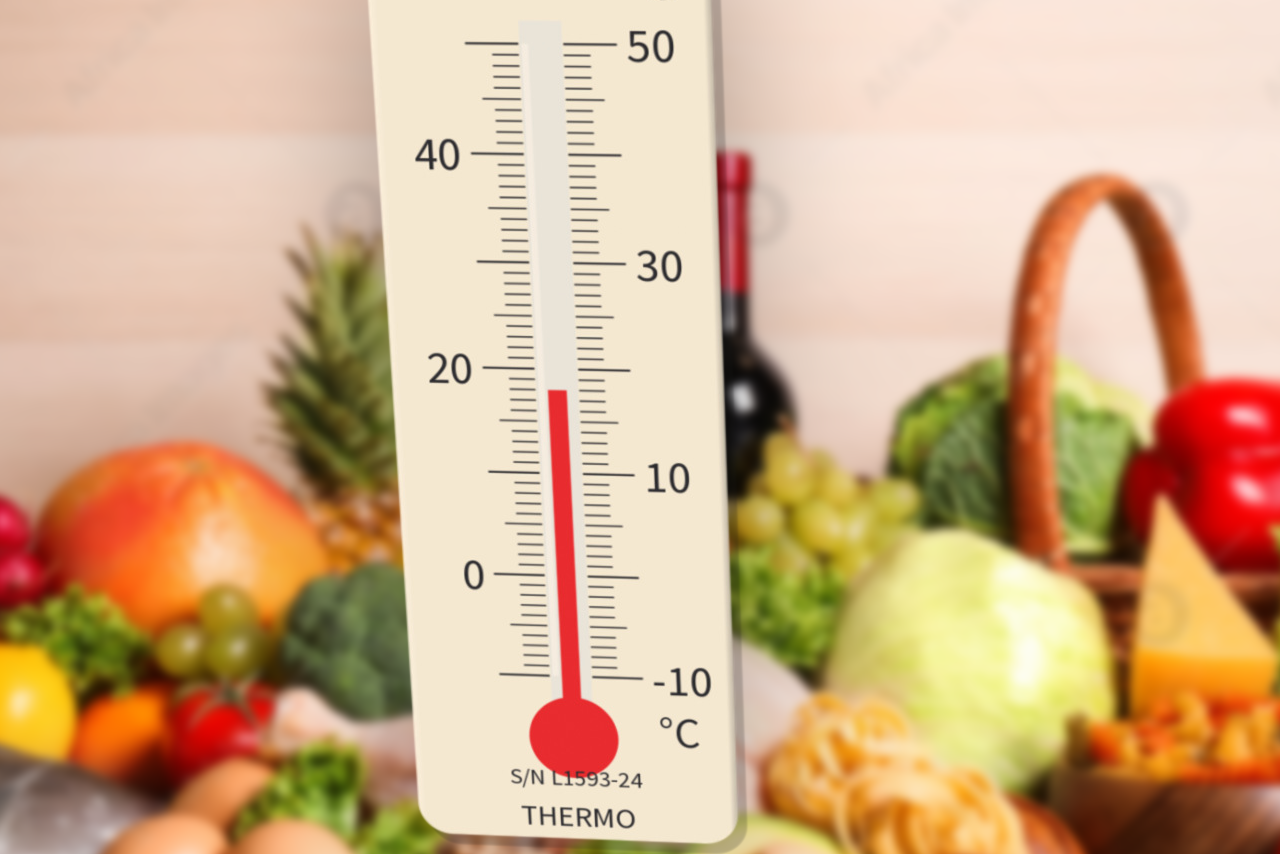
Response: 18 °C
